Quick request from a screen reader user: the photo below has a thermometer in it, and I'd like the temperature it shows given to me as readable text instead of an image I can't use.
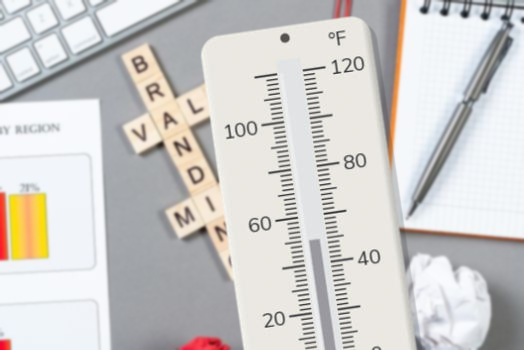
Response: 50 °F
